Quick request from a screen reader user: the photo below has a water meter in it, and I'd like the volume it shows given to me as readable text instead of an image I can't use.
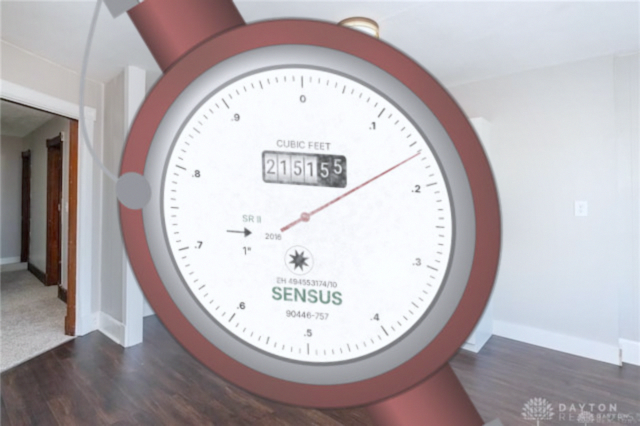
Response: 215155.16 ft³
